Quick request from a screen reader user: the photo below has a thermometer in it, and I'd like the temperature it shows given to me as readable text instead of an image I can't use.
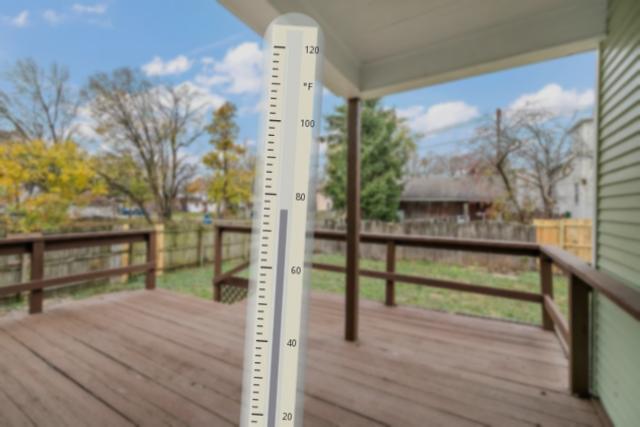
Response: 76 °F
